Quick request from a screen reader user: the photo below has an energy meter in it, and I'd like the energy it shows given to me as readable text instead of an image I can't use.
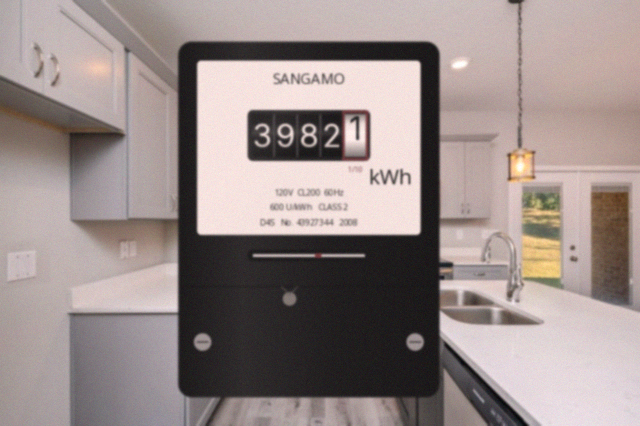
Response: 3982.1 kWh
